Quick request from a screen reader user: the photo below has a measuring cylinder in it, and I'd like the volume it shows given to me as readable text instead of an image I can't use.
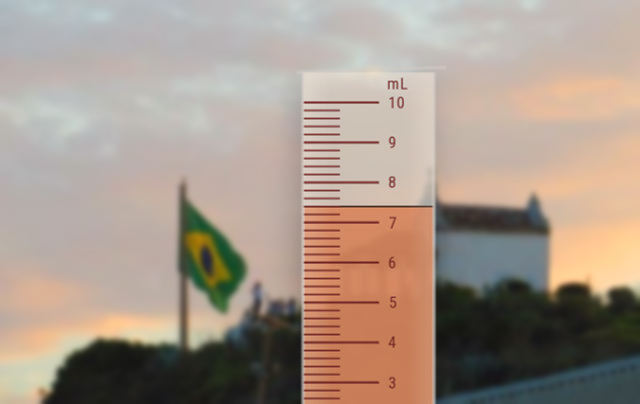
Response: 7.4 mL
